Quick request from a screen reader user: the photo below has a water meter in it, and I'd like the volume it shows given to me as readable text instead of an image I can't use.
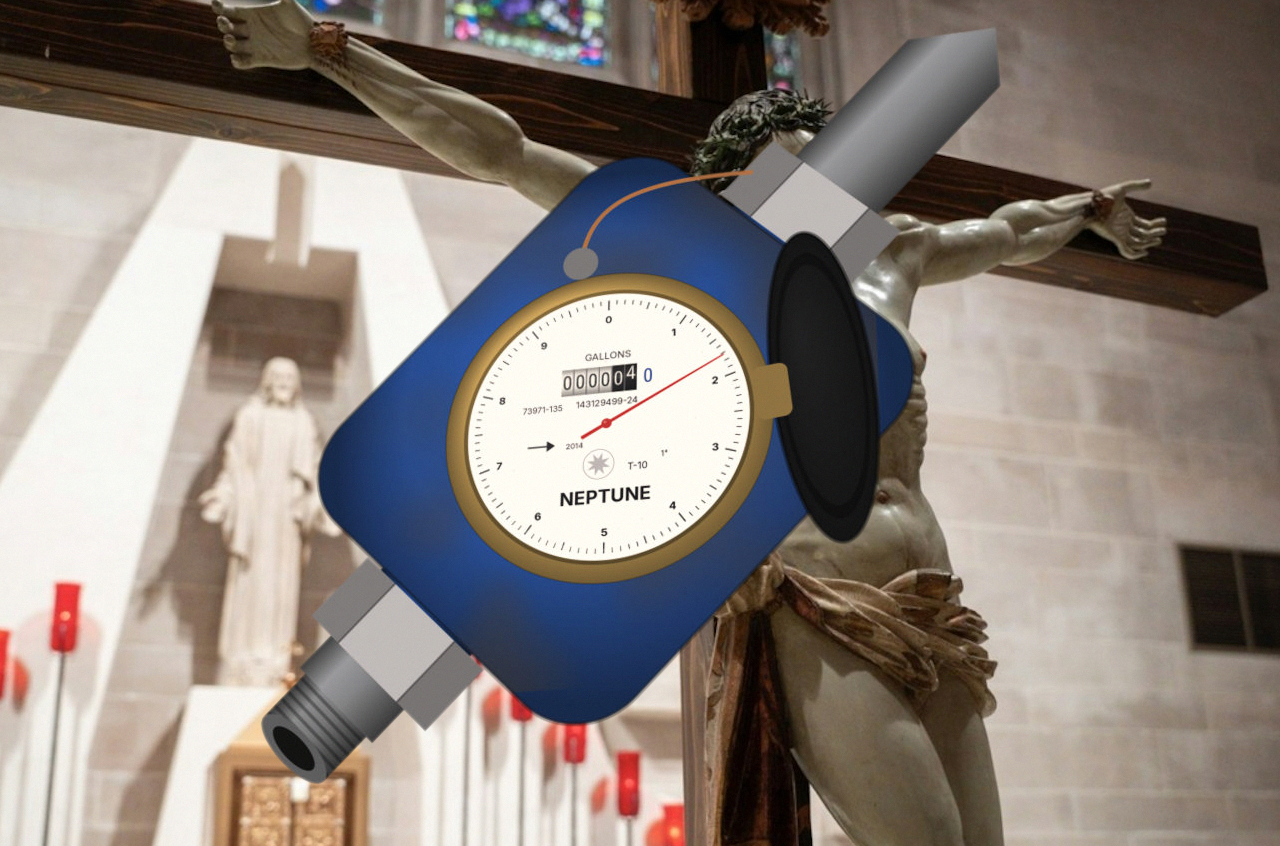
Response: 41.7 gal
